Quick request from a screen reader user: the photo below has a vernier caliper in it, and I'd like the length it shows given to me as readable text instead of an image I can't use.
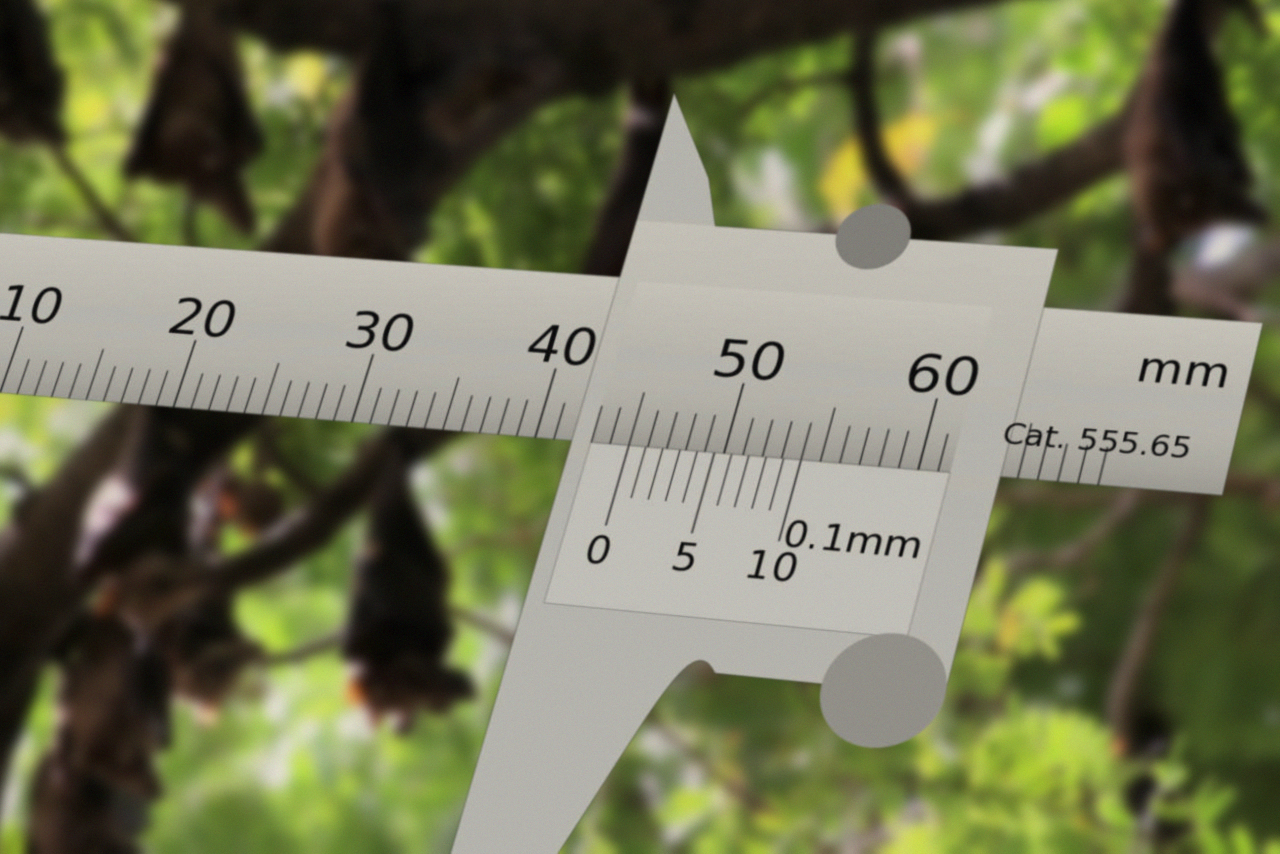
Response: 45.0 mm
